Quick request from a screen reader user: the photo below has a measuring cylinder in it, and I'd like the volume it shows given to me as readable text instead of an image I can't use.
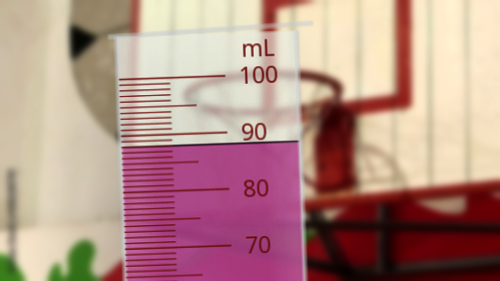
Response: 88 mL
